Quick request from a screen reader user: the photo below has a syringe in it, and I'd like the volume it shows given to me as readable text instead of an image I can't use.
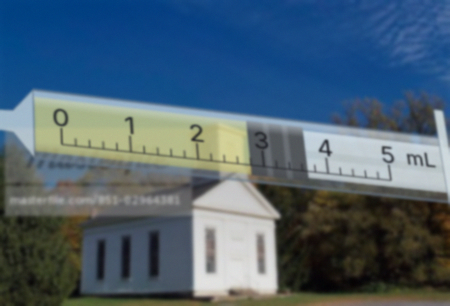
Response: 2.8 mL
